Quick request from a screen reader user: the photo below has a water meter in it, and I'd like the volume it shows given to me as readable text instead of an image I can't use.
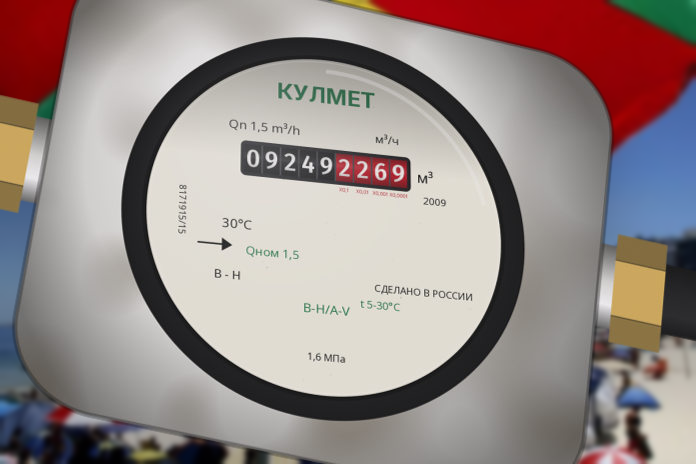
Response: 9249.2269 m³
